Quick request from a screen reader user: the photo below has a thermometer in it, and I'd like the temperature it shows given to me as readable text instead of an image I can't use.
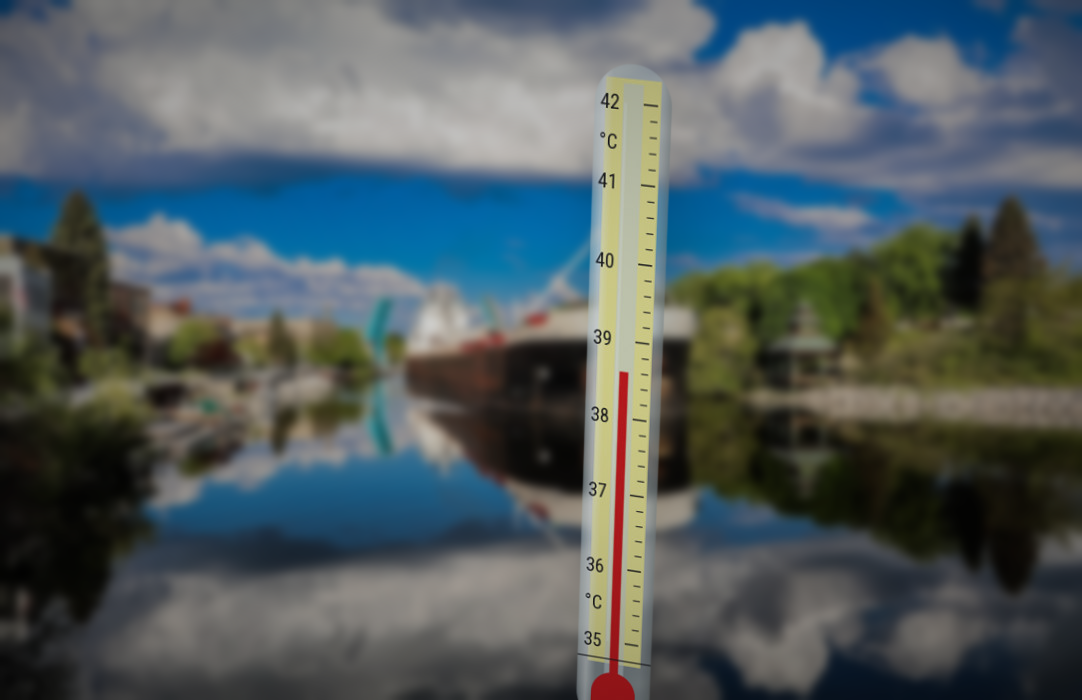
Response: 38.6 °C
